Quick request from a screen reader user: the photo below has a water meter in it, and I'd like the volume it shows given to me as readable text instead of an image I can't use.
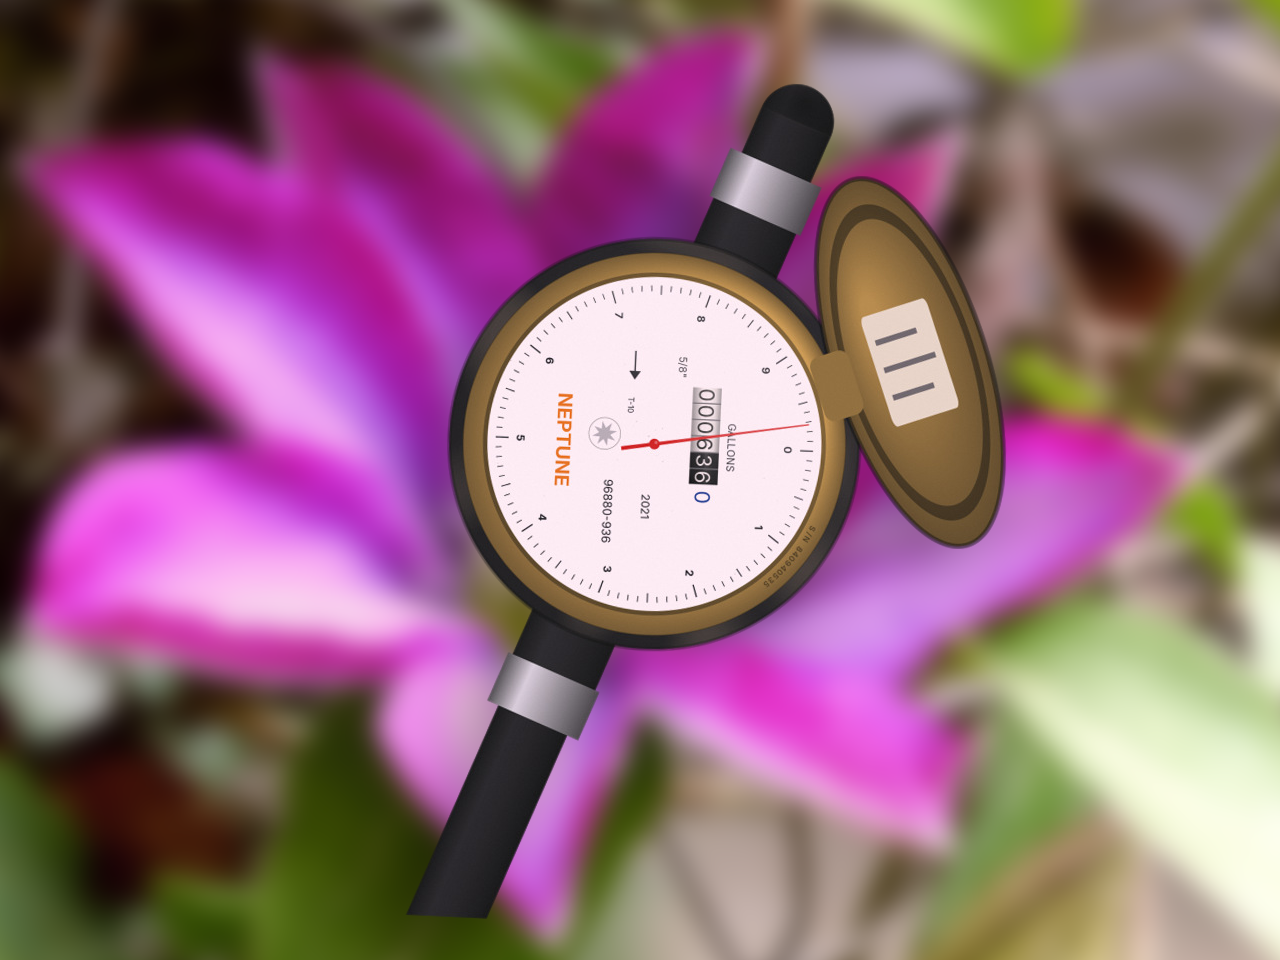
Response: 6359.7 gal
